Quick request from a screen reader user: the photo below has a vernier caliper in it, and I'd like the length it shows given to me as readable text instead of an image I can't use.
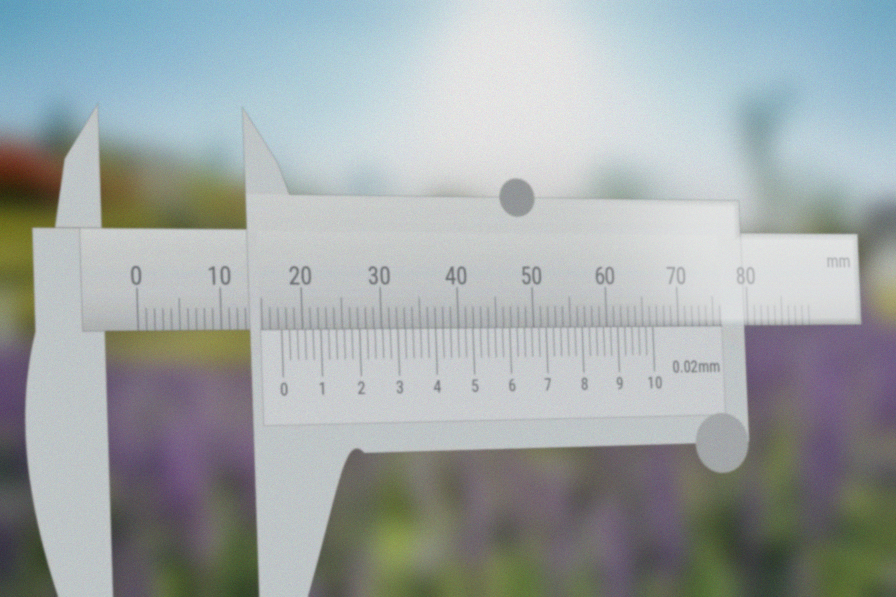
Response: 17.4 mm
